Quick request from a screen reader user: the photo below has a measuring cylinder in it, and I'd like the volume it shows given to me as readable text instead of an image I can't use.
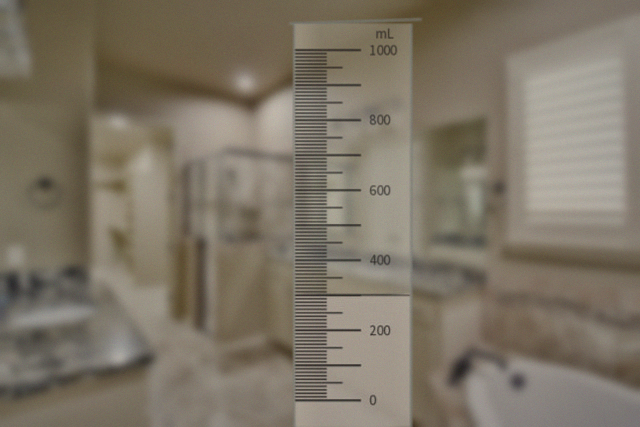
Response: 300 mL
